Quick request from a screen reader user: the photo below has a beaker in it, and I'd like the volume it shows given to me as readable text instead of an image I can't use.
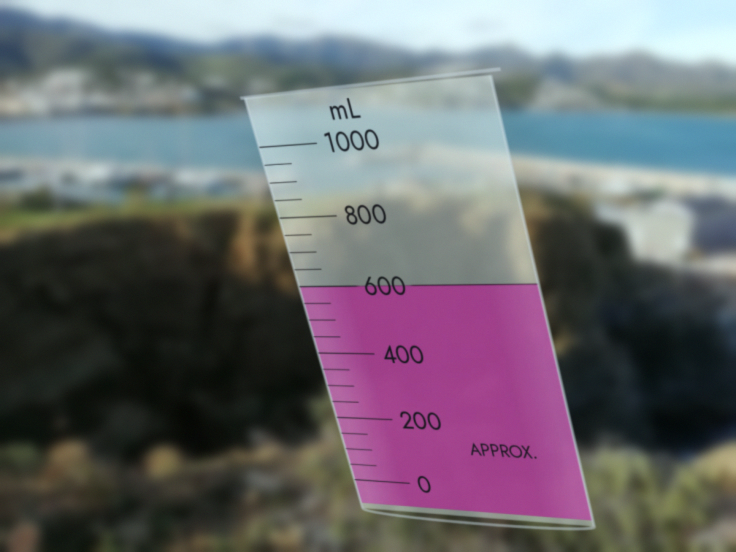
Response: 600 mL
